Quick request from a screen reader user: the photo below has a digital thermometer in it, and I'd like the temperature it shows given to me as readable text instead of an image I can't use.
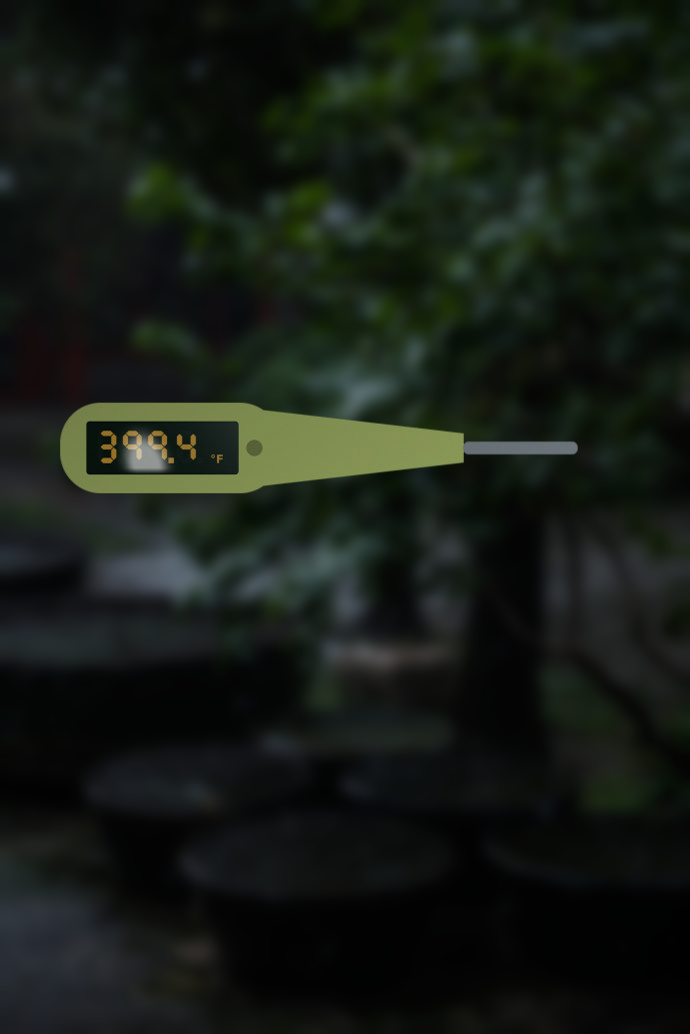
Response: 399.4 °F
